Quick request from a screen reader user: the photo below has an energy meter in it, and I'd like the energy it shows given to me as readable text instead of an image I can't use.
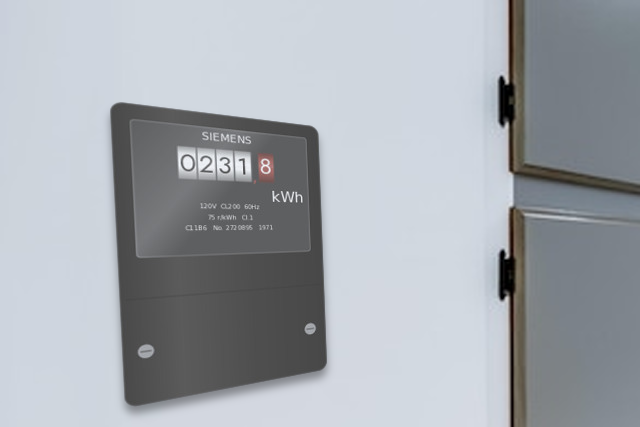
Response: 231.8 kWh
